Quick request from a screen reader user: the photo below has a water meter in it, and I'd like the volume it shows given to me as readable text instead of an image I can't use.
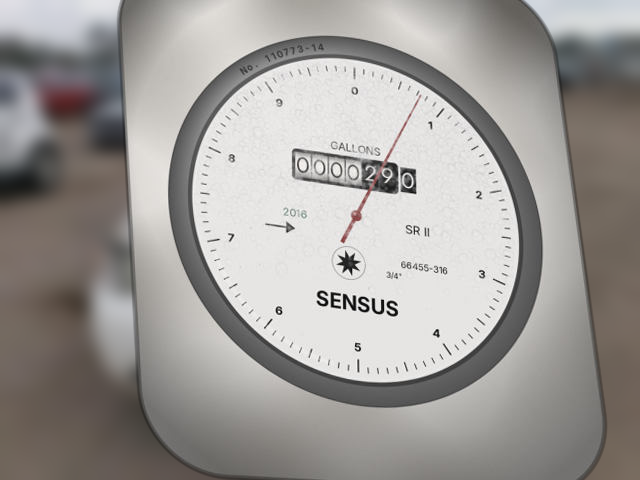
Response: 290.7 gal
